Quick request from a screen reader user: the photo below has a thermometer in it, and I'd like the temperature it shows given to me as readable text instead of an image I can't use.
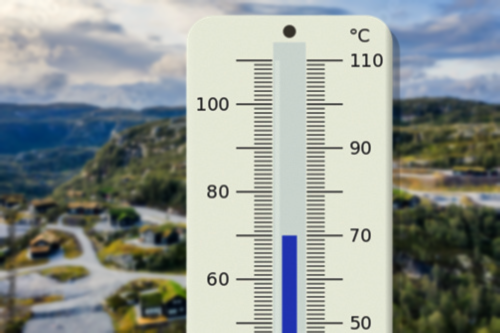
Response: 70 °C
